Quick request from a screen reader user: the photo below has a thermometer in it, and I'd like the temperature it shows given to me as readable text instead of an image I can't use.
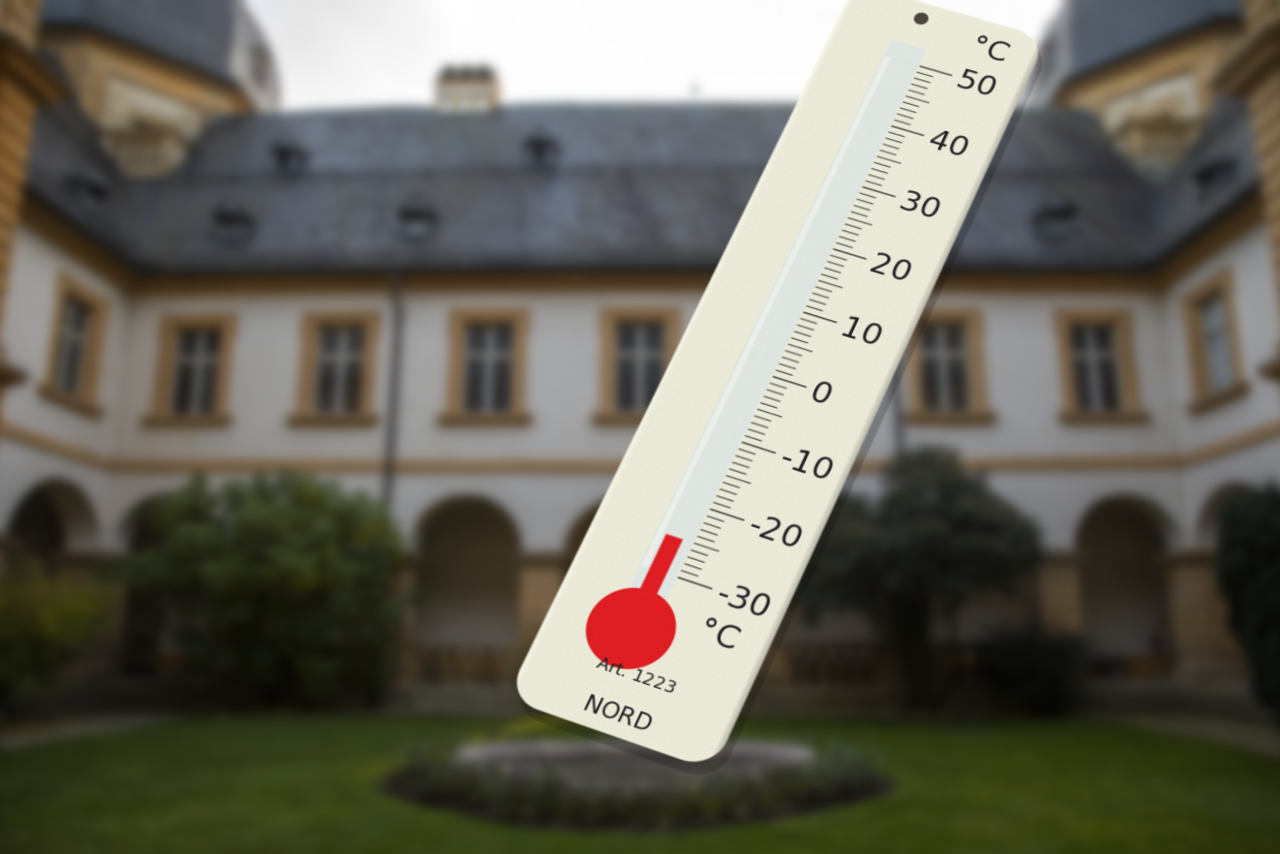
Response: -25 °C
